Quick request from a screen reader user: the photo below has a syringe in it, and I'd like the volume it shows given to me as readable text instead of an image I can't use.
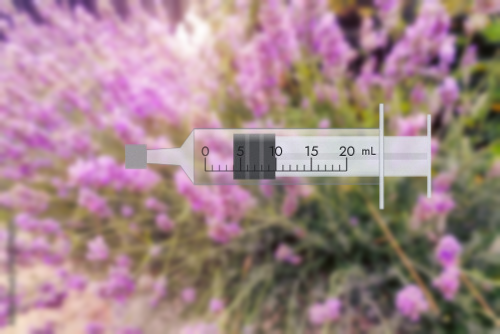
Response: 4 mL
